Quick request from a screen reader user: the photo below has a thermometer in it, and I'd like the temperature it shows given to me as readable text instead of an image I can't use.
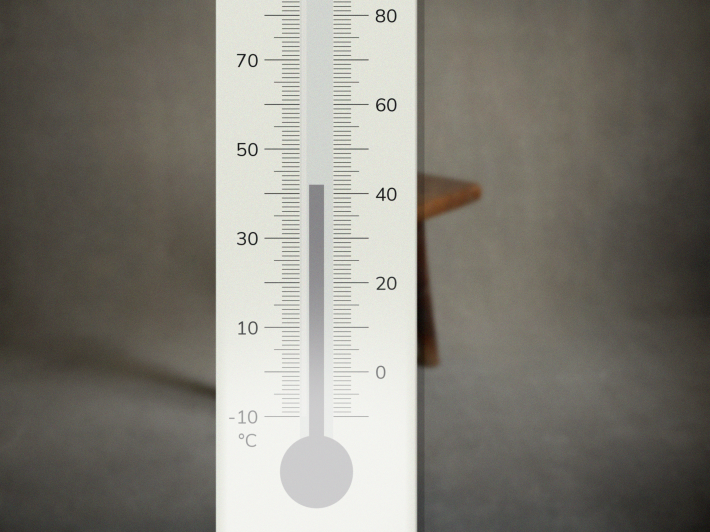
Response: 42 °C
